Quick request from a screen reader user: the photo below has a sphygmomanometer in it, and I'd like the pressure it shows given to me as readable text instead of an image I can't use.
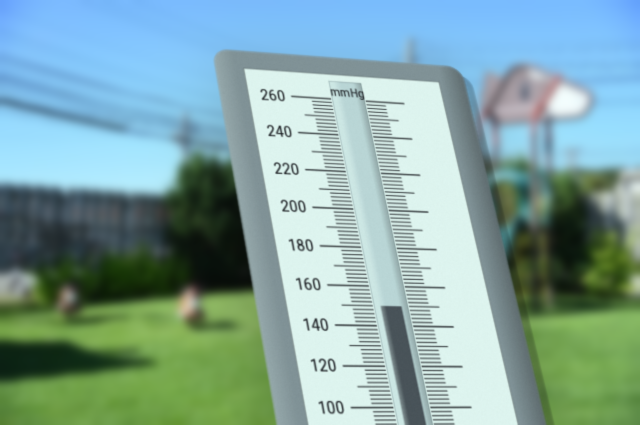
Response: 150 mmHg
